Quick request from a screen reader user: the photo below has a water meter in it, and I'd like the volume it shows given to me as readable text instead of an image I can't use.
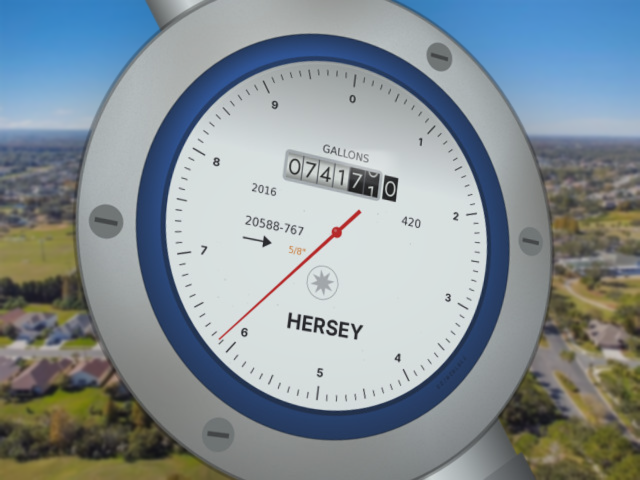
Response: 741706.1 gal
